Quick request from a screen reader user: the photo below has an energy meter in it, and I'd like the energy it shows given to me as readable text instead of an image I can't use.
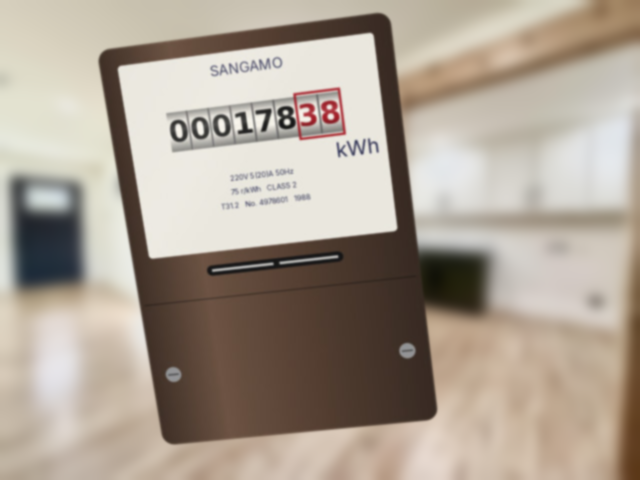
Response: 178.38 kWh
